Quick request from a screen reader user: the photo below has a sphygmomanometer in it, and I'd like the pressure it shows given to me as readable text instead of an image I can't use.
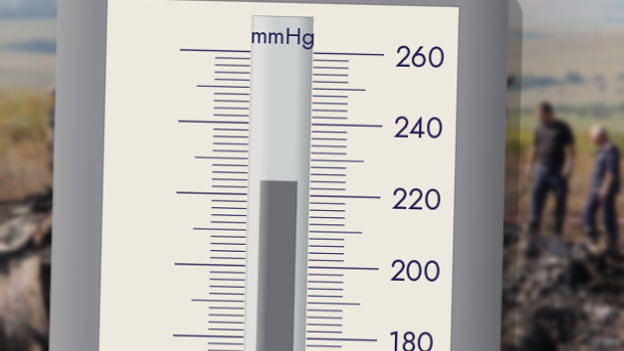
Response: 224 mmHg
